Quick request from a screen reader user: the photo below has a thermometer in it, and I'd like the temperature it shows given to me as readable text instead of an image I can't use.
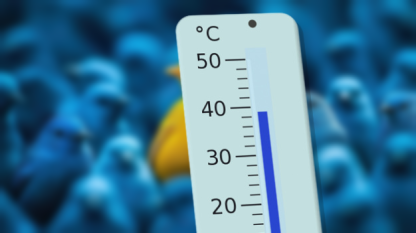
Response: 39 °C
